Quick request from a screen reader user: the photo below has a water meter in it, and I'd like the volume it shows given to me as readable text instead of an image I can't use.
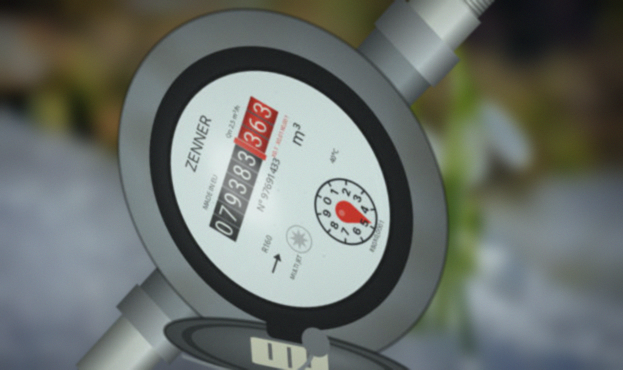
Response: 79383.3634 m³
